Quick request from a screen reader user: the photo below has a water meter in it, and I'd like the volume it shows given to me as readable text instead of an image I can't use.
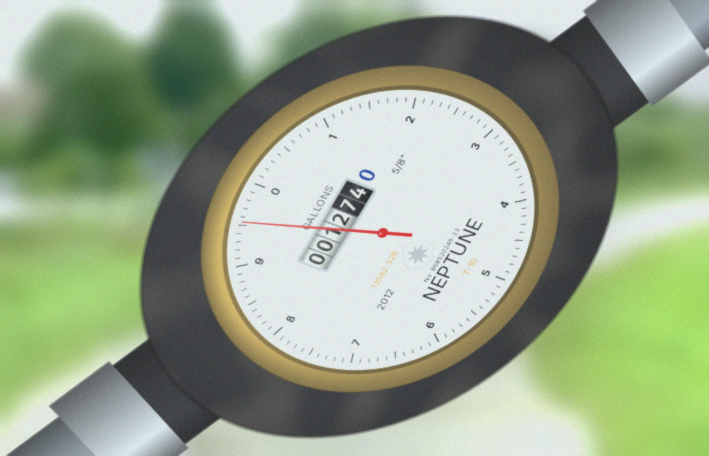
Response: 12739.5 gal
